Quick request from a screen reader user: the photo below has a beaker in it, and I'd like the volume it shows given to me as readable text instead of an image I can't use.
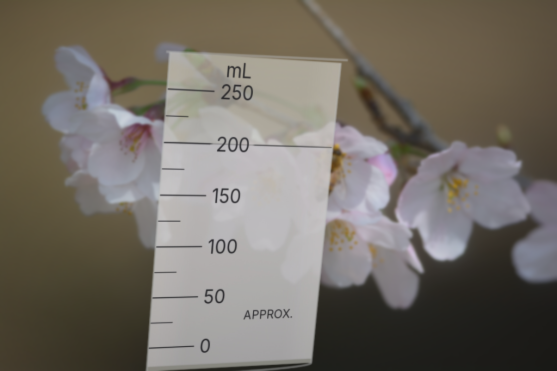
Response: 200 mL
